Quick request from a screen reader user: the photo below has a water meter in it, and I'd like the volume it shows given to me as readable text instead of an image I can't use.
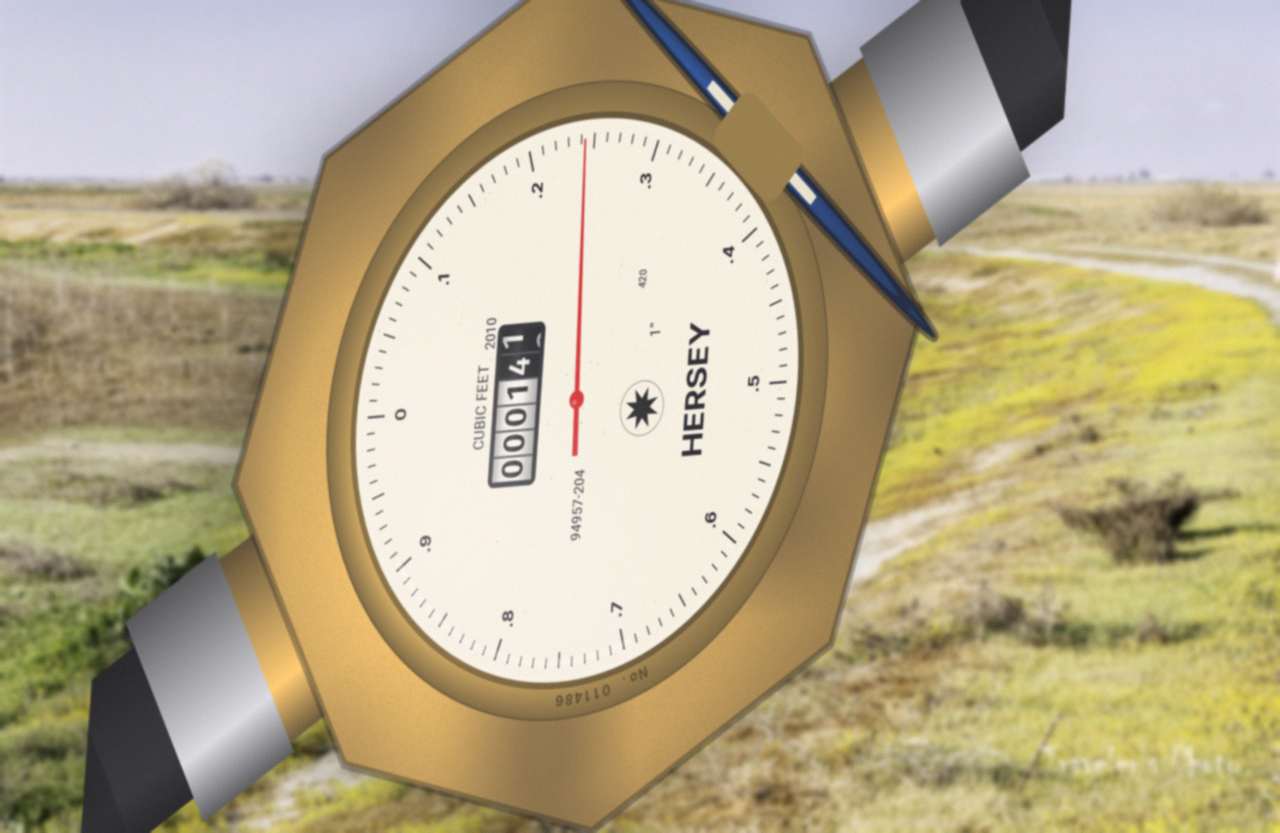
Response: 141.24 ft³
